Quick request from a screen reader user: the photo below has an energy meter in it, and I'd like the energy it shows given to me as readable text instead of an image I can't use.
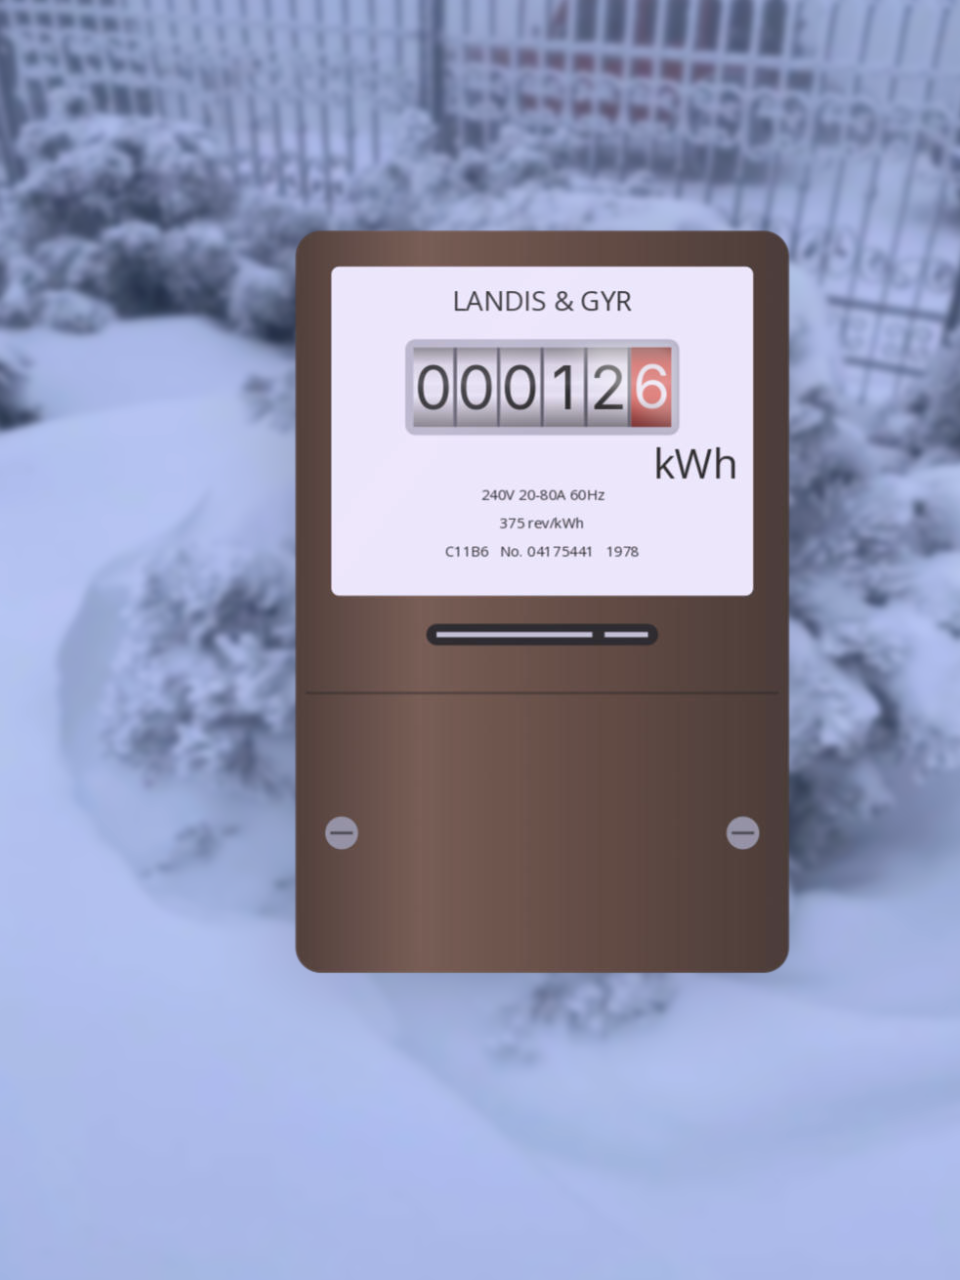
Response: 12.6 kWh
